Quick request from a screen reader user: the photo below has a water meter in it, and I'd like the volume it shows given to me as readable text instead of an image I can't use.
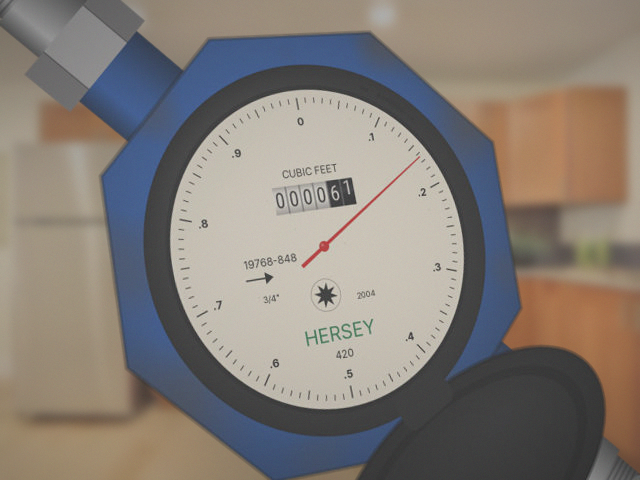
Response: 61.16 ft³
